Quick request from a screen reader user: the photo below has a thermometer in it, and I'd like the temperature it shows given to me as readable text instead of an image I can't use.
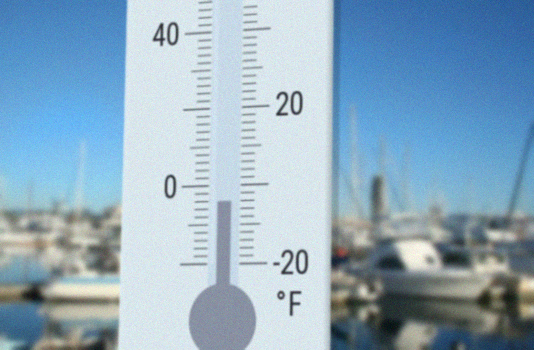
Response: -4 °F
